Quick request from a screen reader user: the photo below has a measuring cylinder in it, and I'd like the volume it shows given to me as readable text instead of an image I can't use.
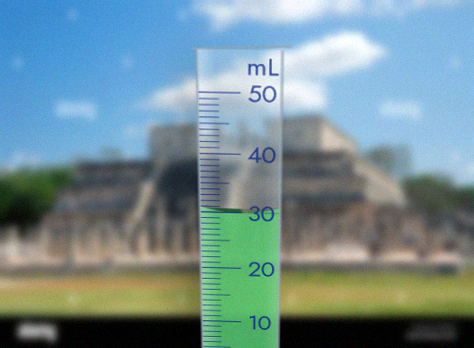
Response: 30 mL
